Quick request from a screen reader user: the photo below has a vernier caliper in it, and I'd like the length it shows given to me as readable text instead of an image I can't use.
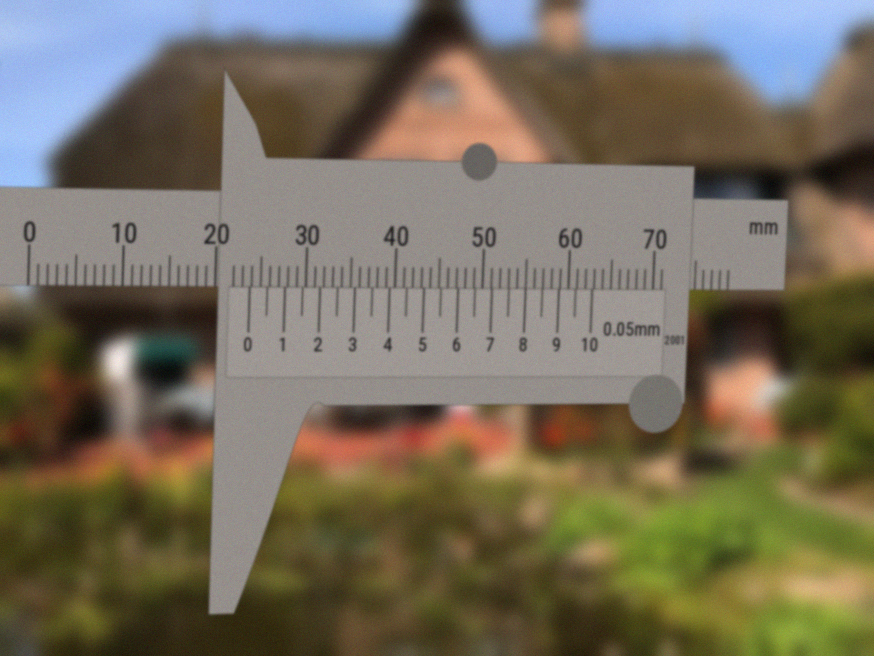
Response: 23.8 mm
